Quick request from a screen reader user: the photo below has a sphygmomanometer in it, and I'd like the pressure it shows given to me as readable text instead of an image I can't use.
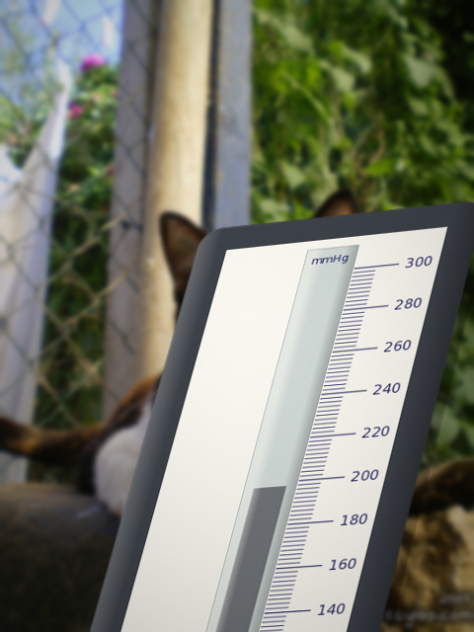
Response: 198 mmHg
